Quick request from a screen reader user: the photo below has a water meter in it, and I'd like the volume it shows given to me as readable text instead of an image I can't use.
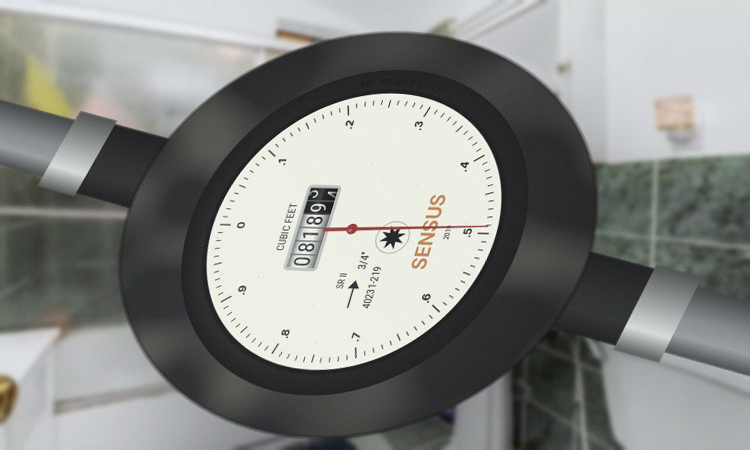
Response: 81893.49 ft³
